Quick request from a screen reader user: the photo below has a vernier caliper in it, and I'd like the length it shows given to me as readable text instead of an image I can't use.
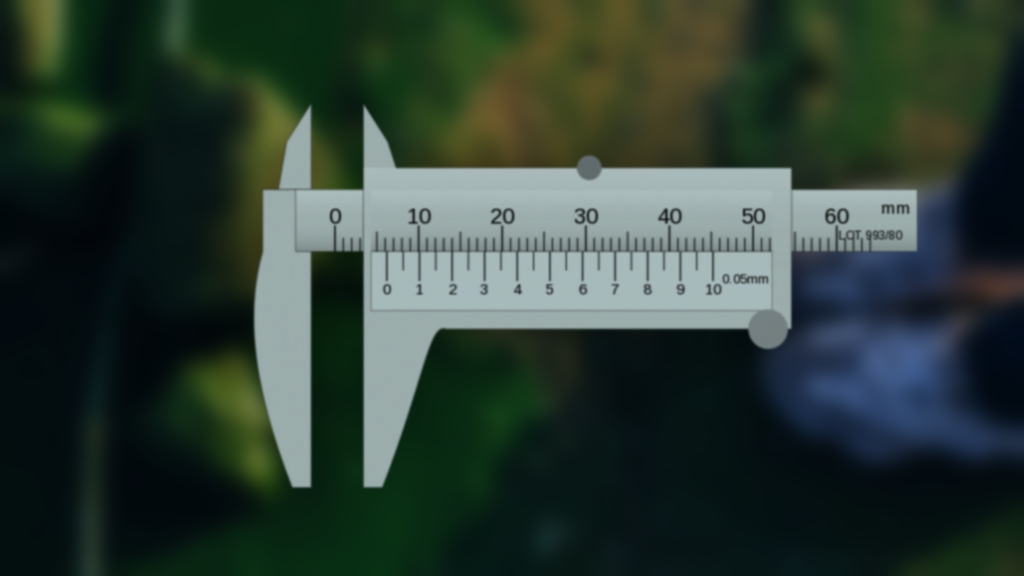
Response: 6.2 mm
